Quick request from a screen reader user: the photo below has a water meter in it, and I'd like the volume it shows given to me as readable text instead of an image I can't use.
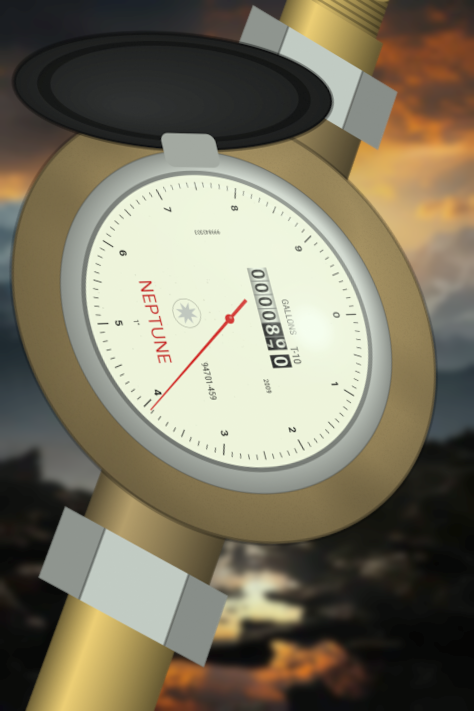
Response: 863.9 gal
